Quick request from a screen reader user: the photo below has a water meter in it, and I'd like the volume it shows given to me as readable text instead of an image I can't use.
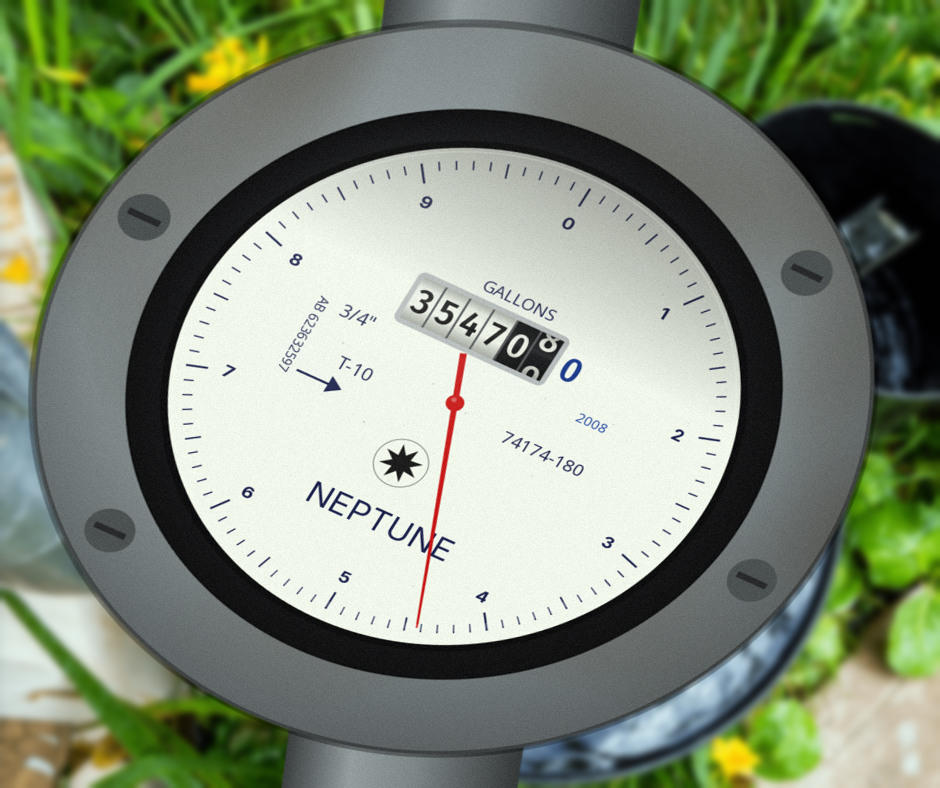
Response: 3547084.4 gal
